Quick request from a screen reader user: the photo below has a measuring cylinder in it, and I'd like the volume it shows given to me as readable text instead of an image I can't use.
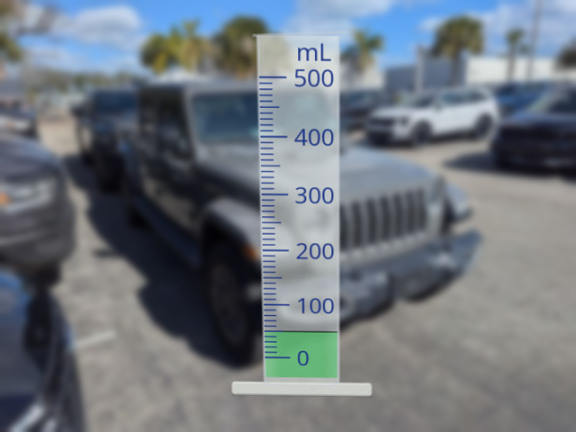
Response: 50 mL
